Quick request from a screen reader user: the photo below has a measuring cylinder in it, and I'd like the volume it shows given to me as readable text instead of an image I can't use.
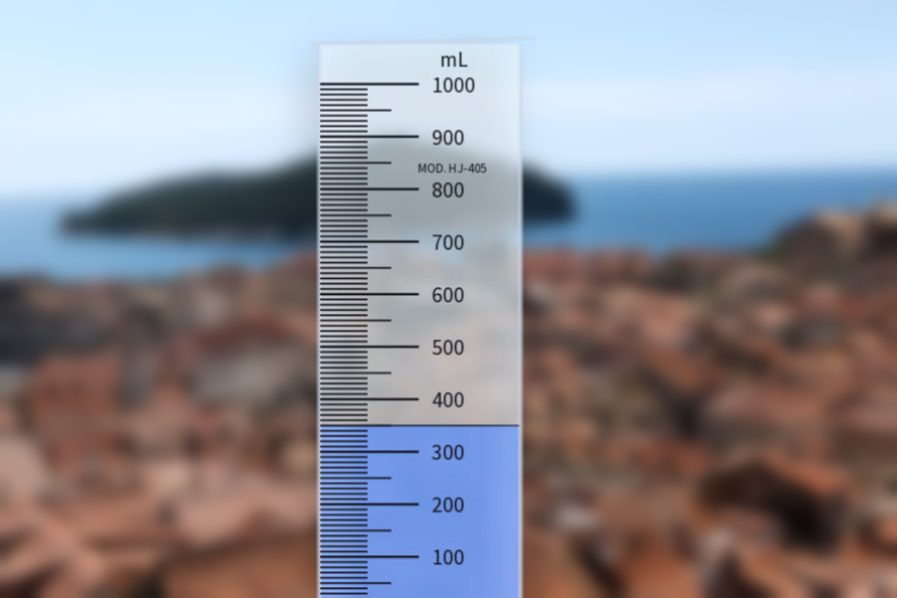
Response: 350 mL
